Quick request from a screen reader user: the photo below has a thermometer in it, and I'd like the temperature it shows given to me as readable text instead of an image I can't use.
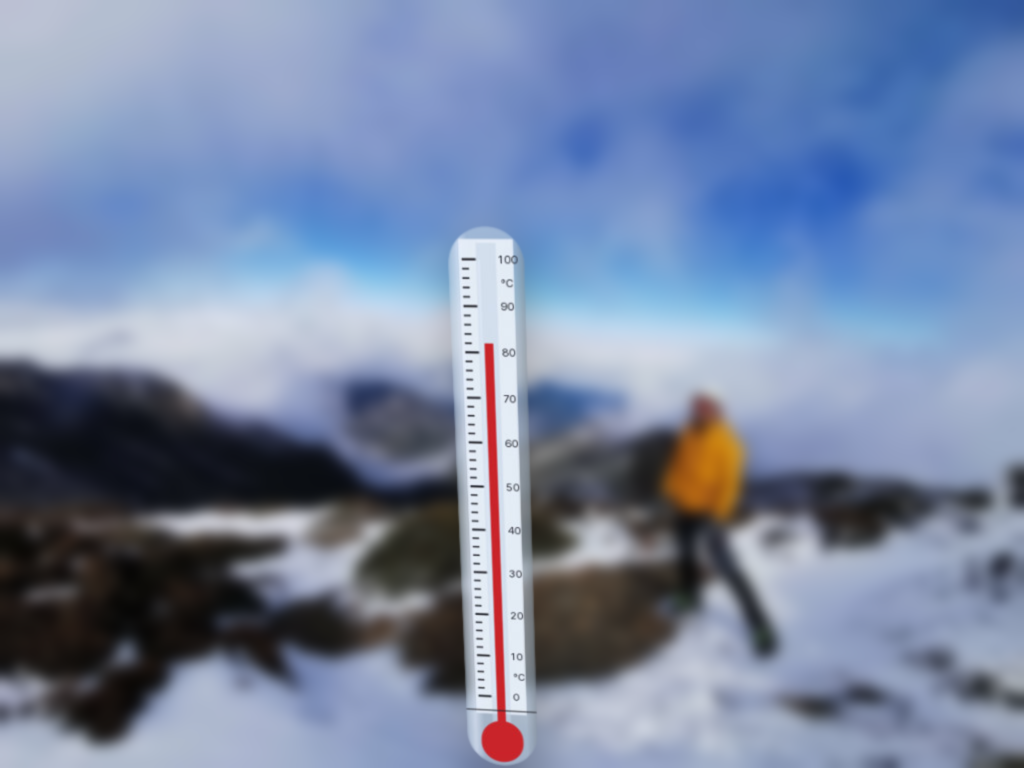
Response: 82 °C
